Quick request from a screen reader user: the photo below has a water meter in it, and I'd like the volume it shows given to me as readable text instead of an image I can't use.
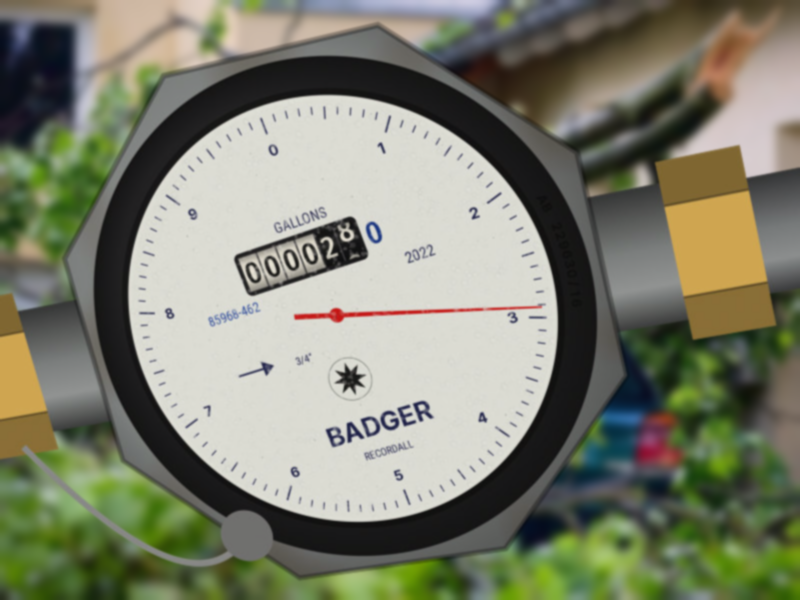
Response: 282.9 gal
